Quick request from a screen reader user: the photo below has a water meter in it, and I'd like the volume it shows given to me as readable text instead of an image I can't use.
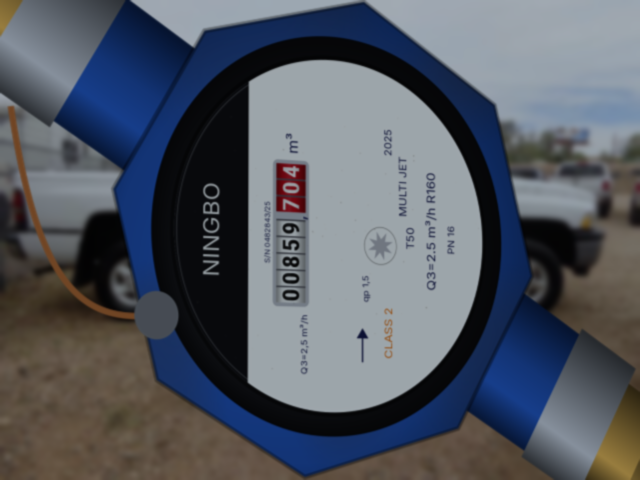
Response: 859.704 m³
